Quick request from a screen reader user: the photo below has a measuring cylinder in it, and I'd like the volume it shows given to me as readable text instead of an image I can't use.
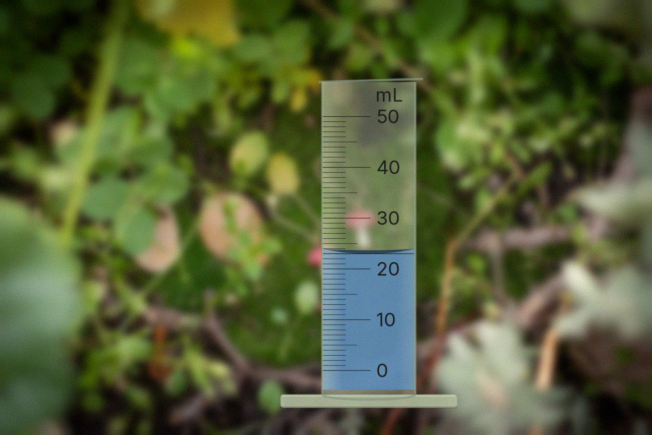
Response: 23 mL
